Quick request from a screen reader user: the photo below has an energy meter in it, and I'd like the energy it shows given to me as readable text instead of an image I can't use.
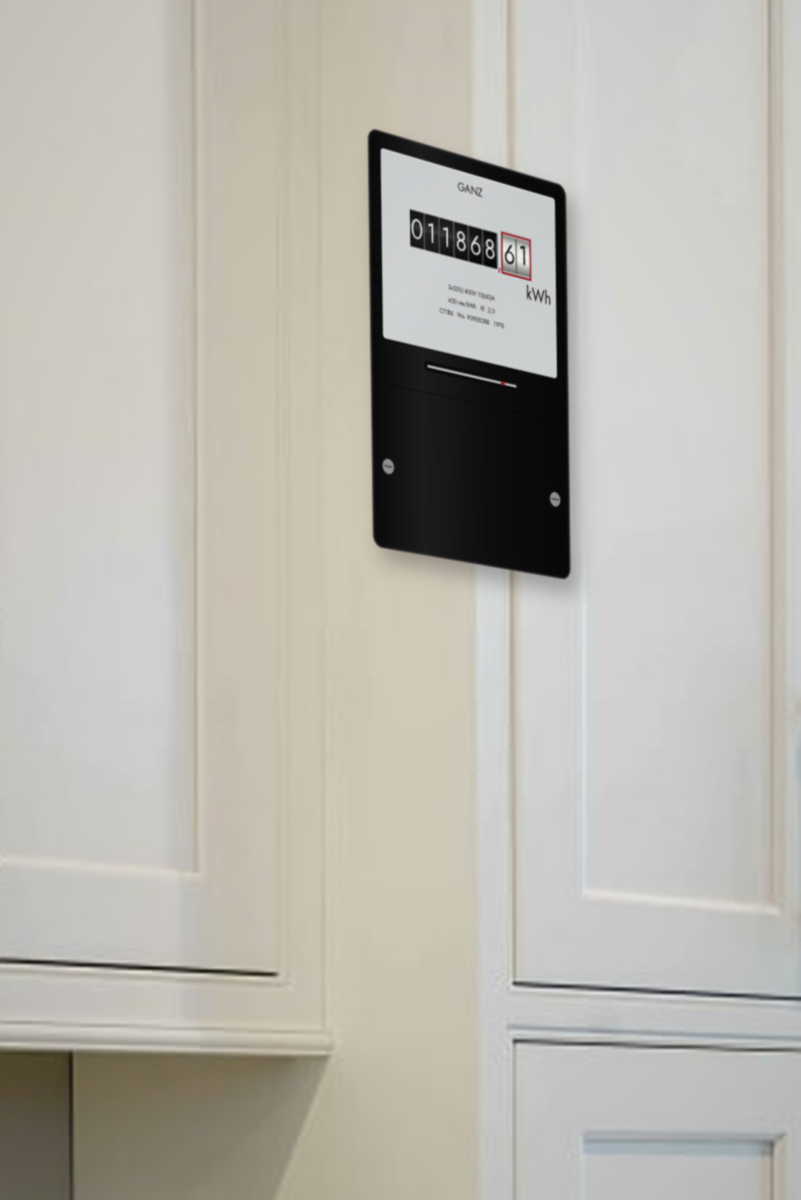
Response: 11868.61 kWh
